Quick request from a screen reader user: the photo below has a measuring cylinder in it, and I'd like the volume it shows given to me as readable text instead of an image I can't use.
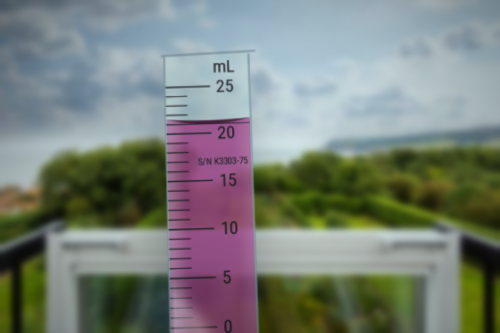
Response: 21 mL
